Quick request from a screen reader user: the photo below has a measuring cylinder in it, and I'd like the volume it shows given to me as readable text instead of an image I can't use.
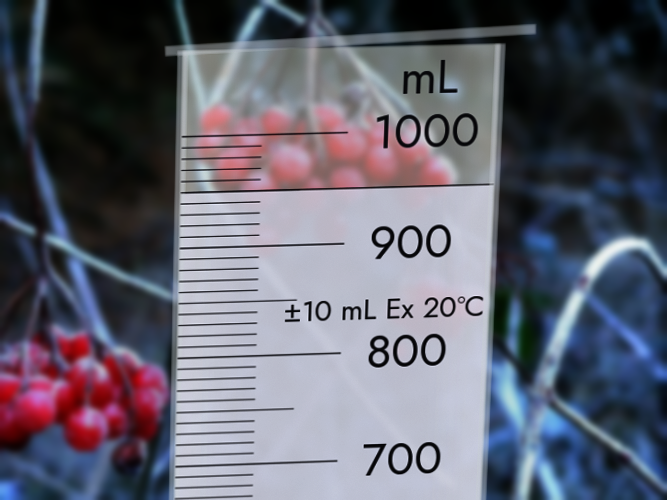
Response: 950 mL
